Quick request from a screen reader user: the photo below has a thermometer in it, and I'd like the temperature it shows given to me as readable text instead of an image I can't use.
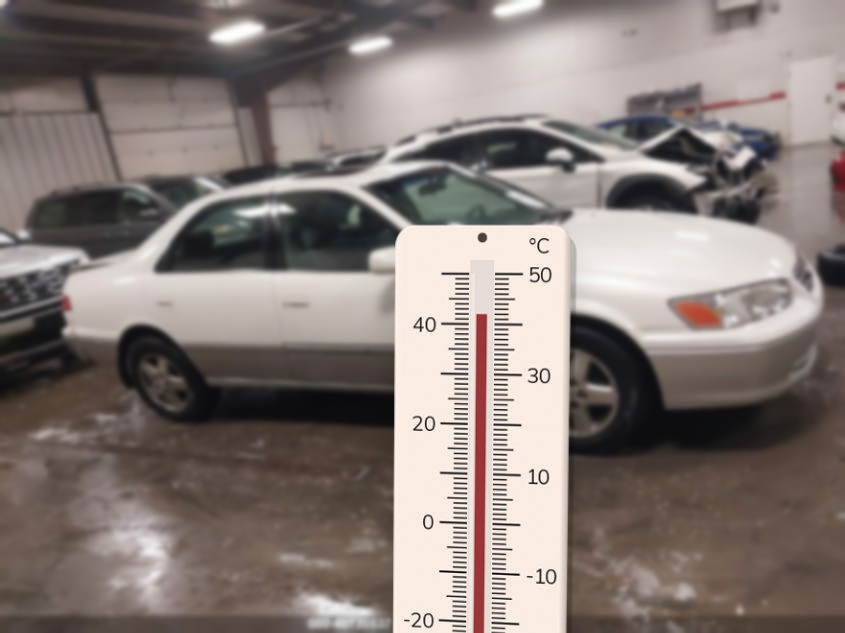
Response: 42 °C
